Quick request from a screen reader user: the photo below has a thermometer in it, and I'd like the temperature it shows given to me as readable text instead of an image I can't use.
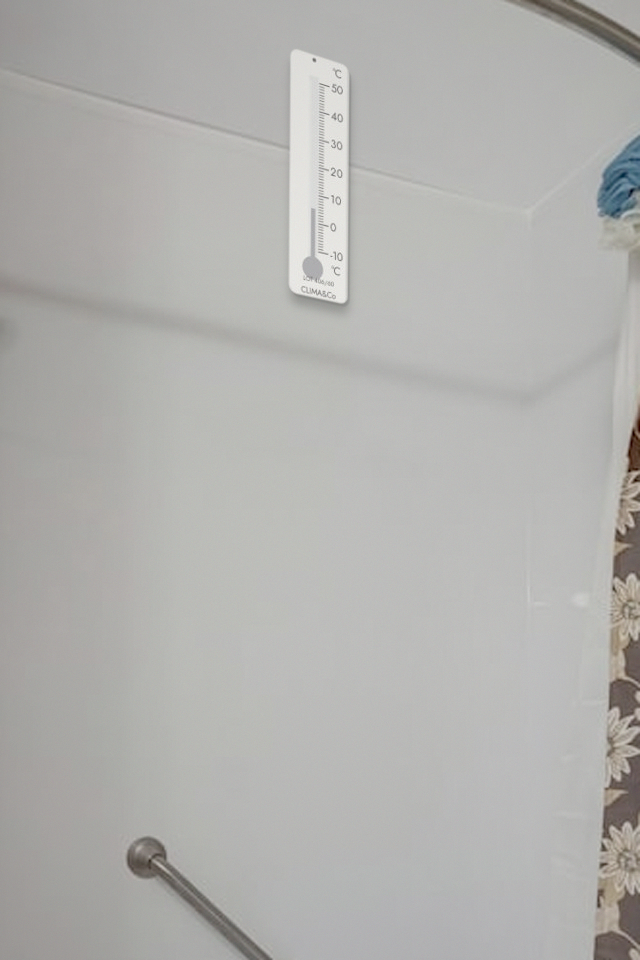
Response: 5 °C
